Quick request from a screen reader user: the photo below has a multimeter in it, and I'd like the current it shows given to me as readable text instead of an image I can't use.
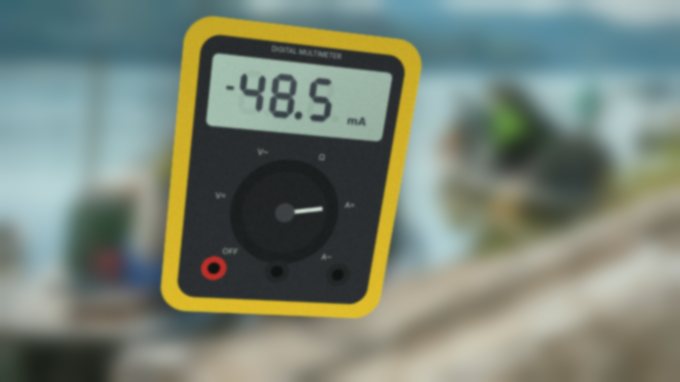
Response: -48.5 mA
